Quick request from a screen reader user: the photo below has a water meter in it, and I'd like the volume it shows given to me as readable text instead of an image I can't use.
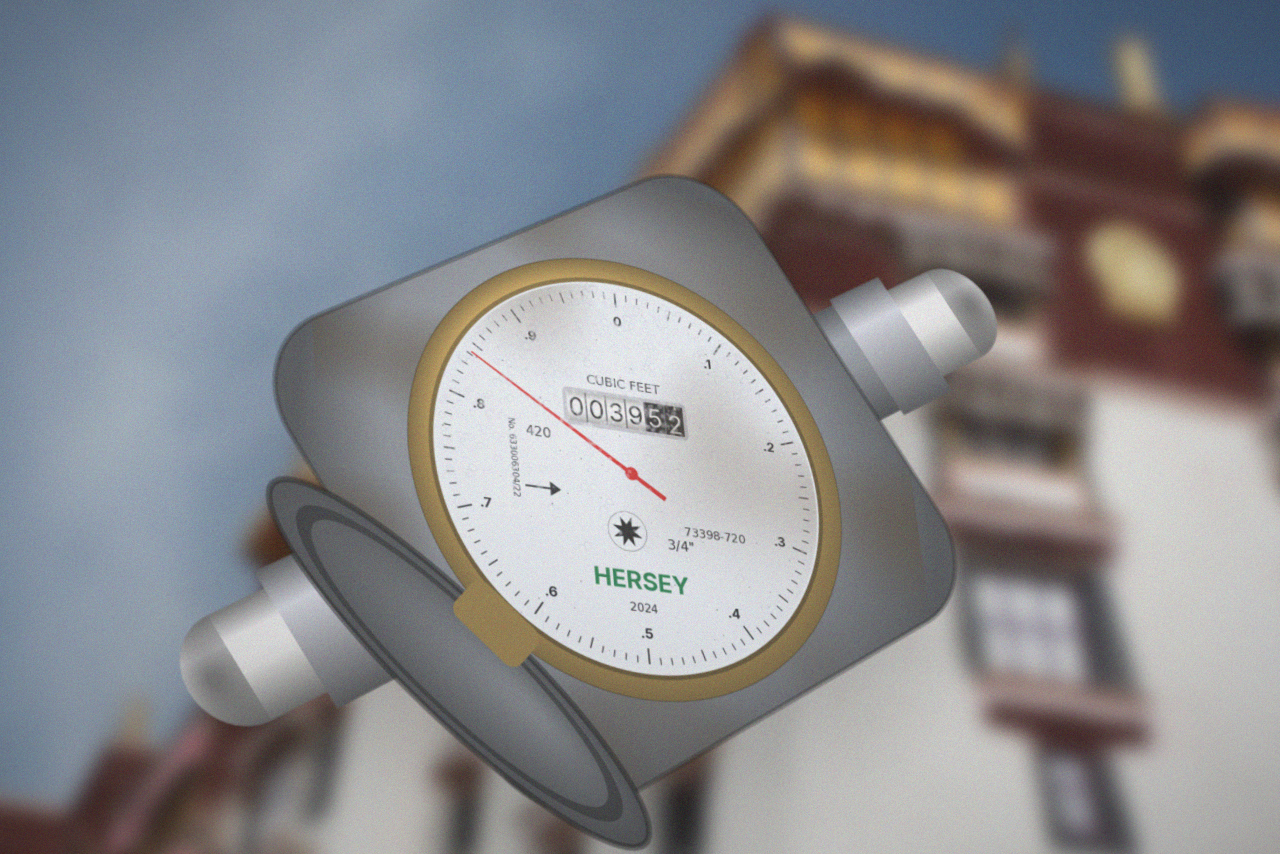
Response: 3951.84 ft³
